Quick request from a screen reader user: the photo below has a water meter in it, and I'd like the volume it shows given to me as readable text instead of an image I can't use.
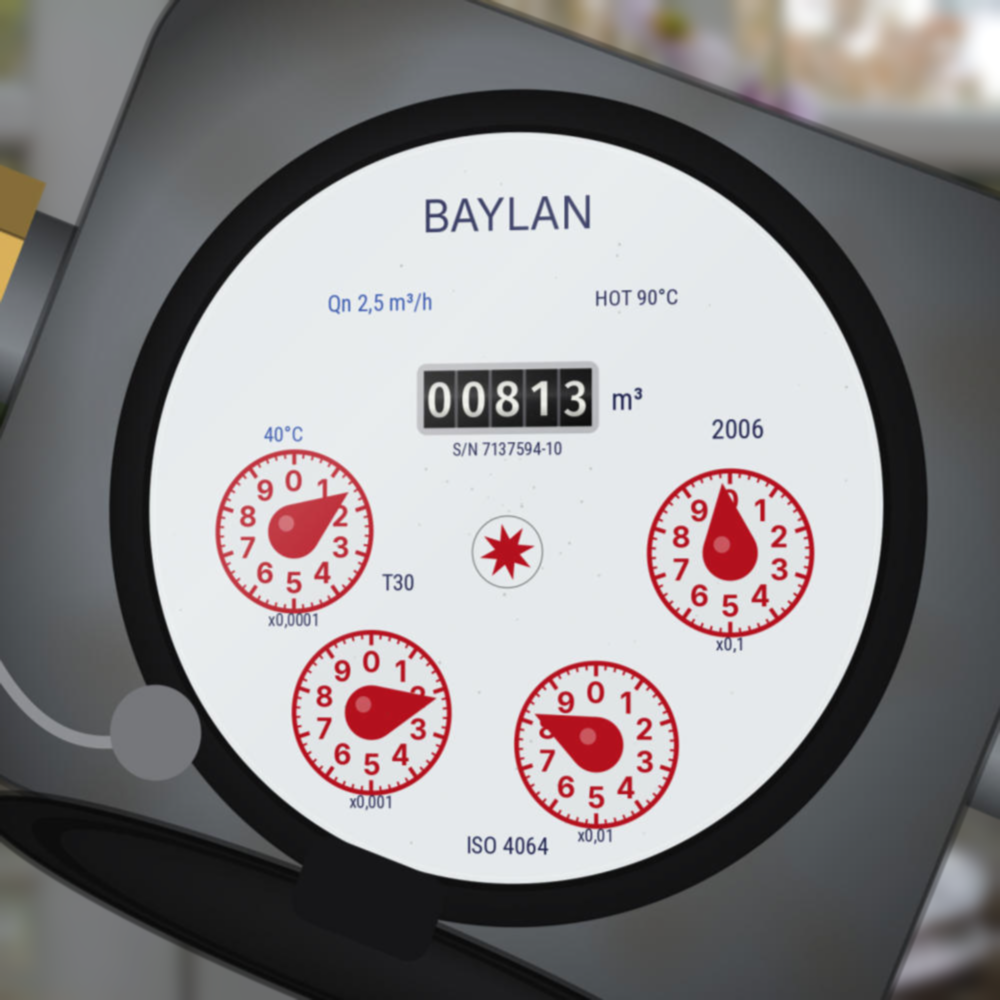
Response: 812.9821 m³
